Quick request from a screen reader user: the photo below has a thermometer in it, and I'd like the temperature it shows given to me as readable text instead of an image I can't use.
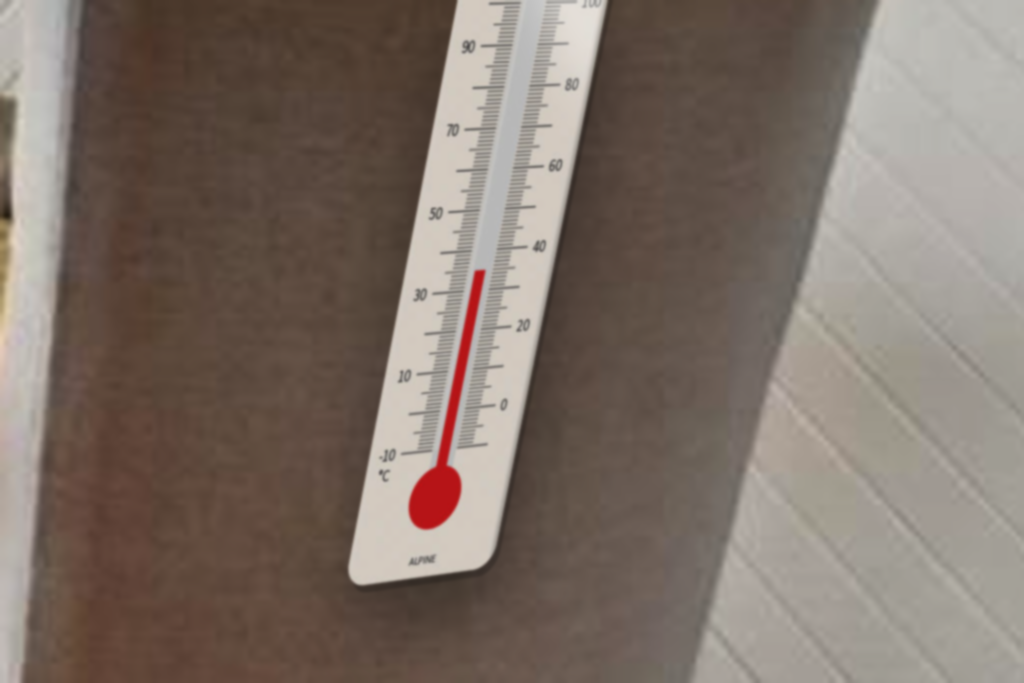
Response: 35 °C
